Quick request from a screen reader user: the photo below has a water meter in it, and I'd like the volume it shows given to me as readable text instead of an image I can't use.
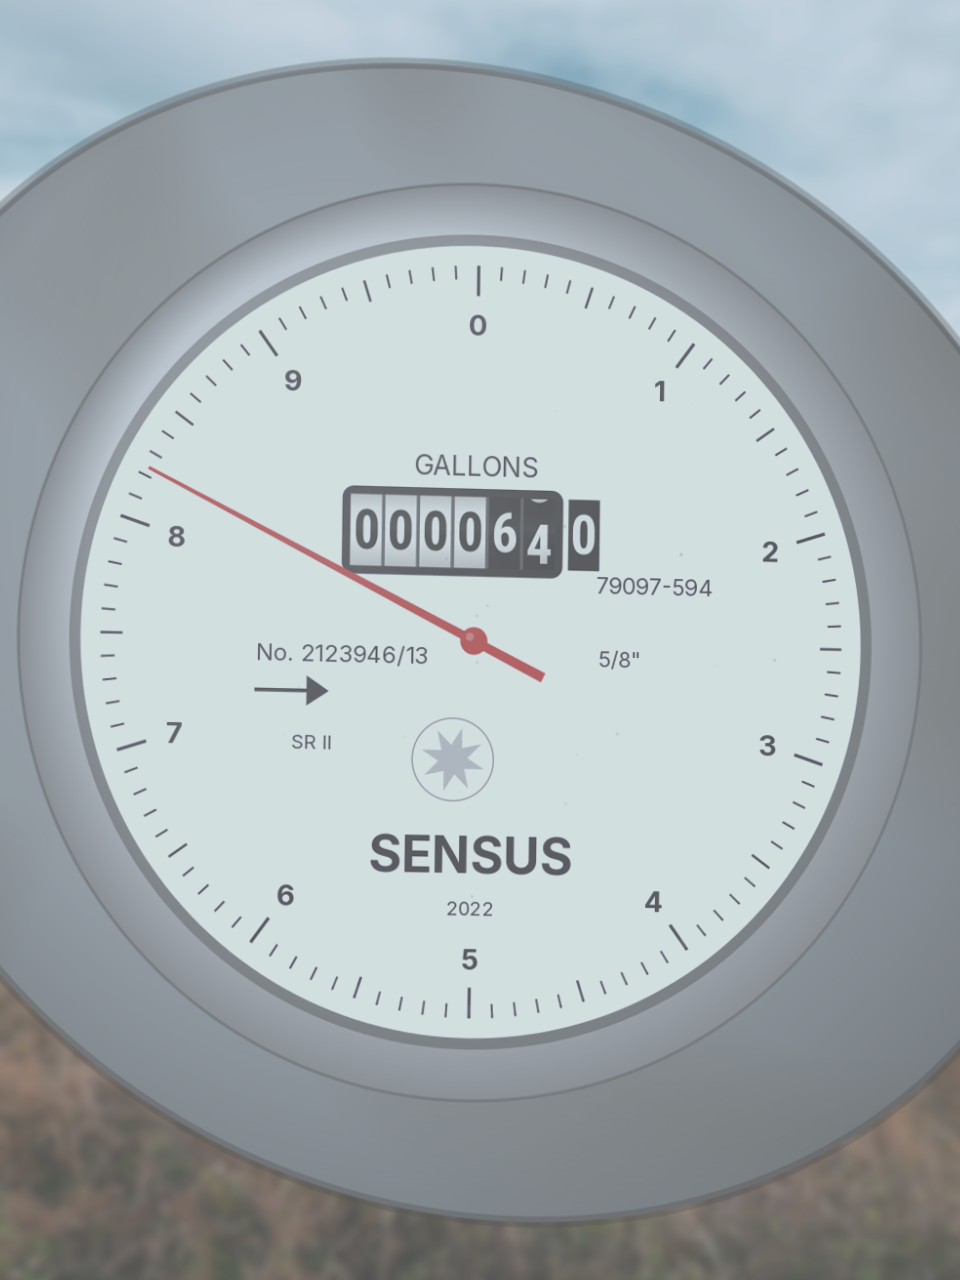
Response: 638.2 gal
